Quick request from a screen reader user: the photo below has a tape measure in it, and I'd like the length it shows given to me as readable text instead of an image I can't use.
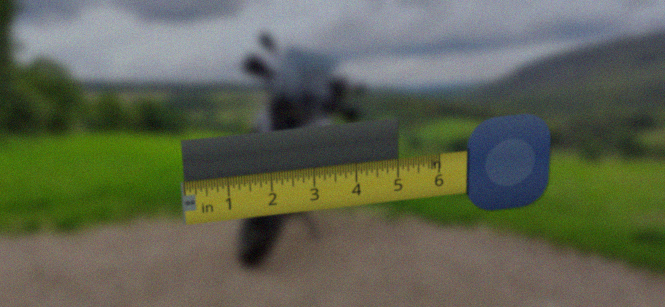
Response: 5 in
